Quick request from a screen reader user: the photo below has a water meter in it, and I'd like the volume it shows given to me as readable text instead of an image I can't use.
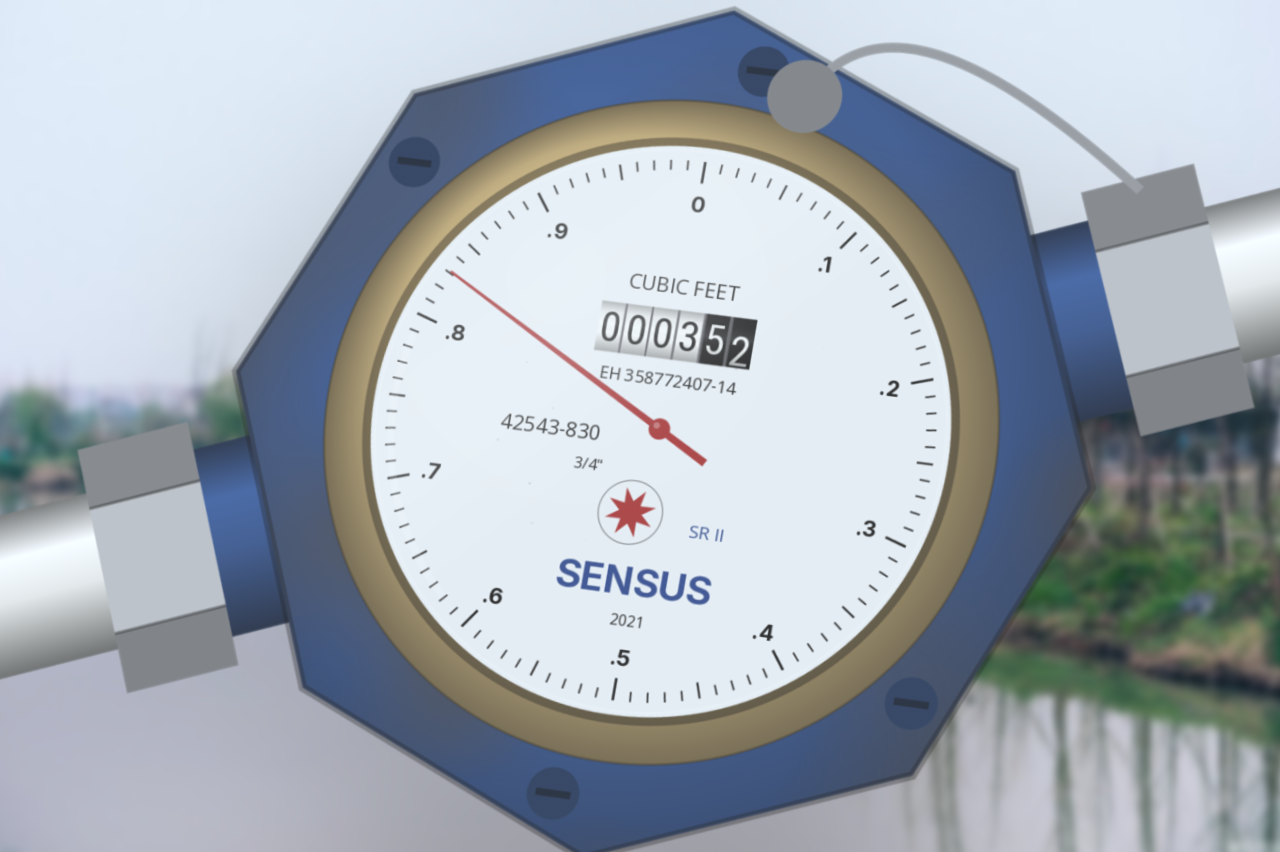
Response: 351.83 ft³
